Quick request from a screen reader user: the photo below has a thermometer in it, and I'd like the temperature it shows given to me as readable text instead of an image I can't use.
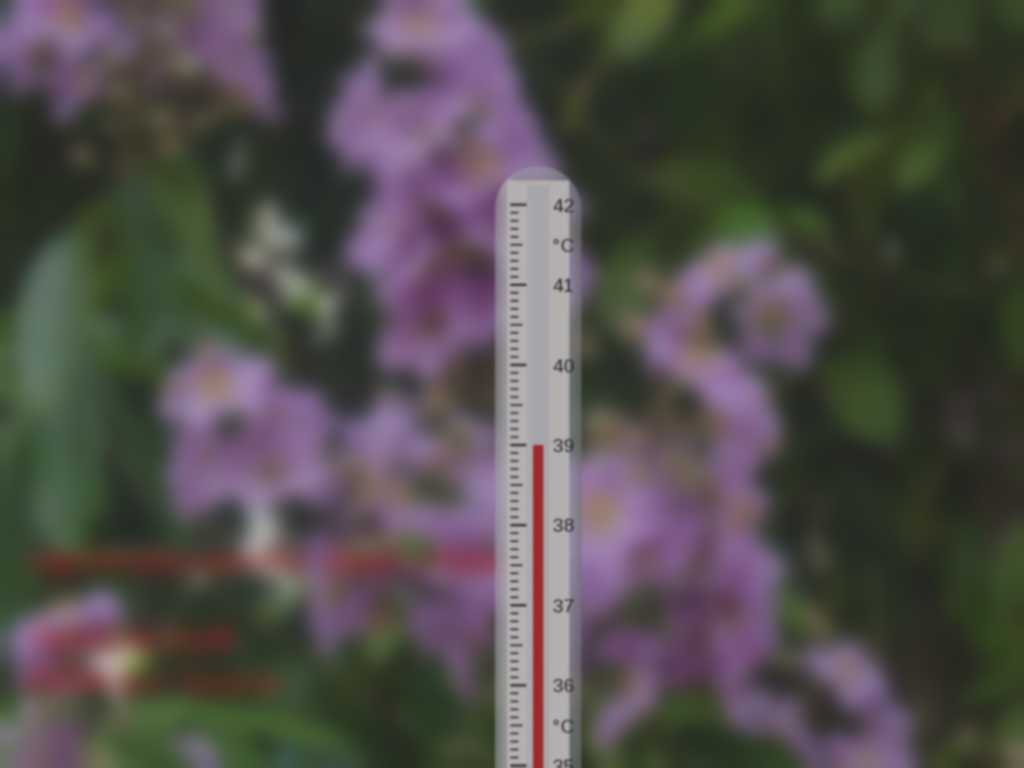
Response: 39 °C
